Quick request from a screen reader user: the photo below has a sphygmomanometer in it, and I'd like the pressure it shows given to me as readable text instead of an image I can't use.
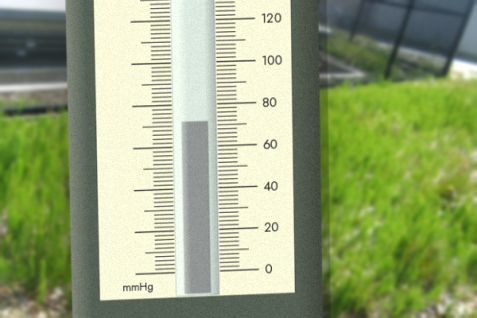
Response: 72 mmHg
